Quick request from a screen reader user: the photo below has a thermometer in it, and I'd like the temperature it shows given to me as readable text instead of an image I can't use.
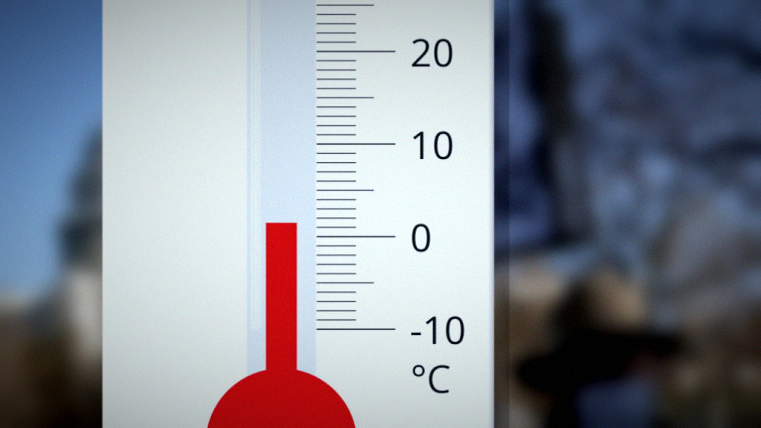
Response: 1.5 °C
